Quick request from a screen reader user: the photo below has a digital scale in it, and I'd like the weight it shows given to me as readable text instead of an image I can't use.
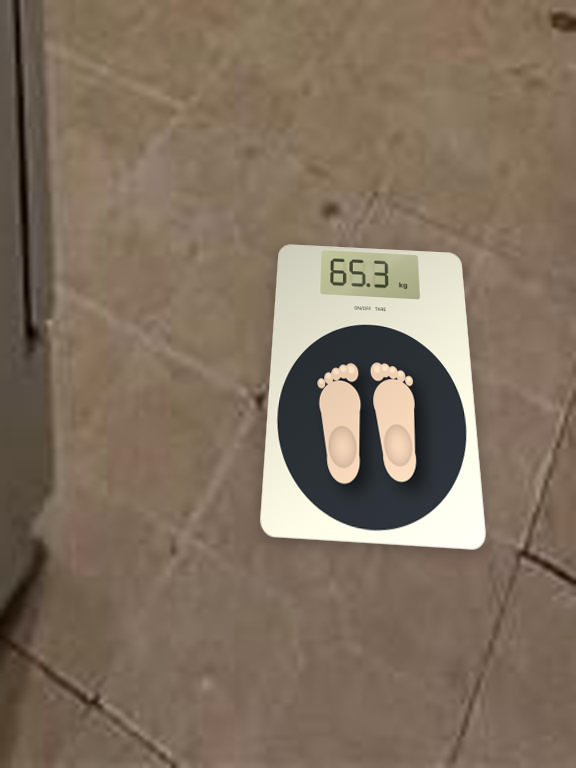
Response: 65.3 kg
